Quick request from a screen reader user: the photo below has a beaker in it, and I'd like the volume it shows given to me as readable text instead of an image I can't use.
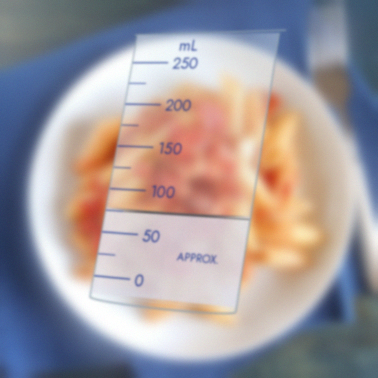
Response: 75 mL
